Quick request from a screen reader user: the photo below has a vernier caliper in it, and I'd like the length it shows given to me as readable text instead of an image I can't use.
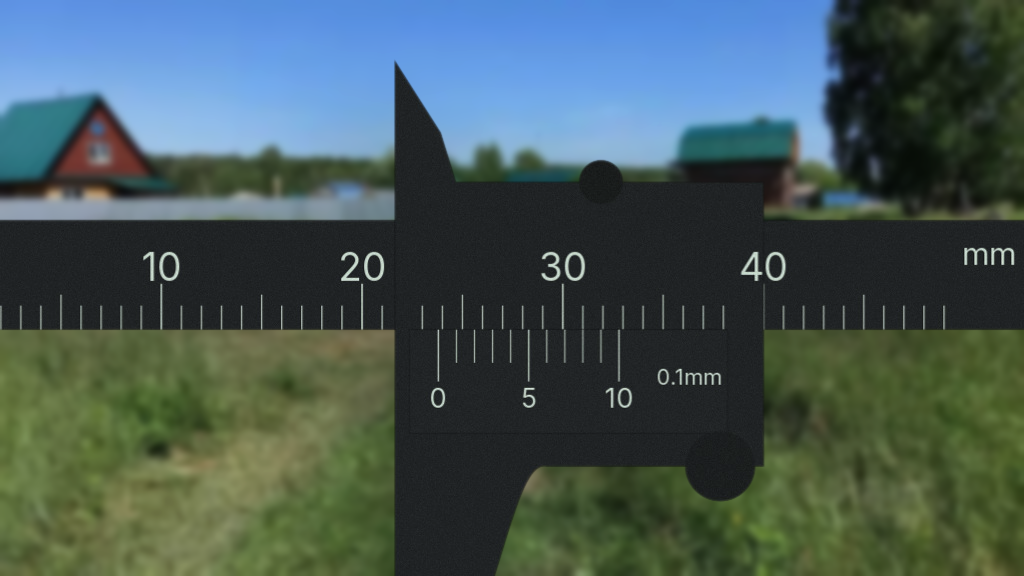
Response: 23.8 mm
